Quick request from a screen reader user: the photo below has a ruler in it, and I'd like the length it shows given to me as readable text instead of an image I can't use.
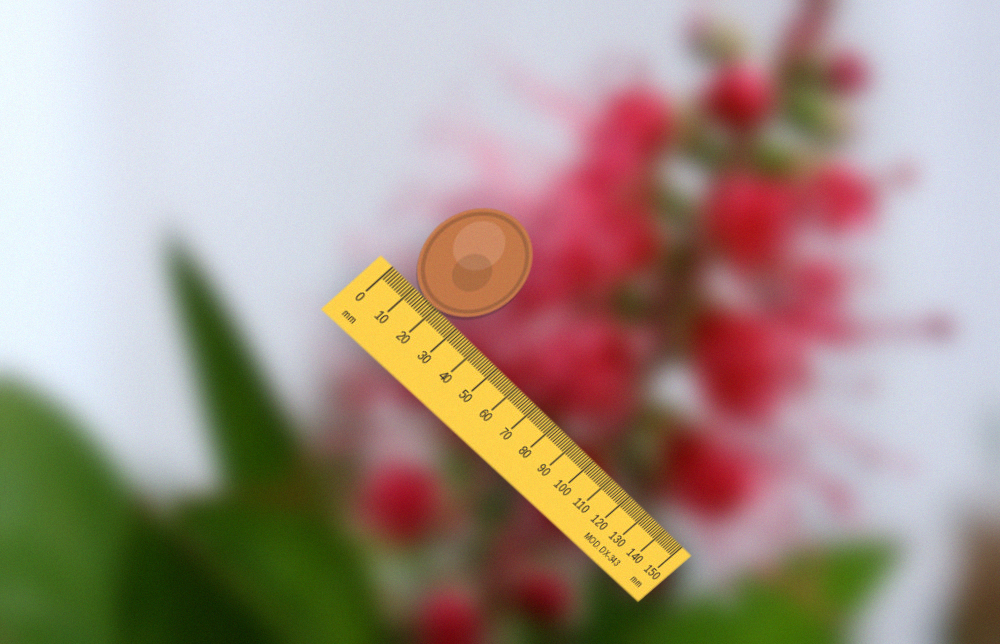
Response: 35 mm
